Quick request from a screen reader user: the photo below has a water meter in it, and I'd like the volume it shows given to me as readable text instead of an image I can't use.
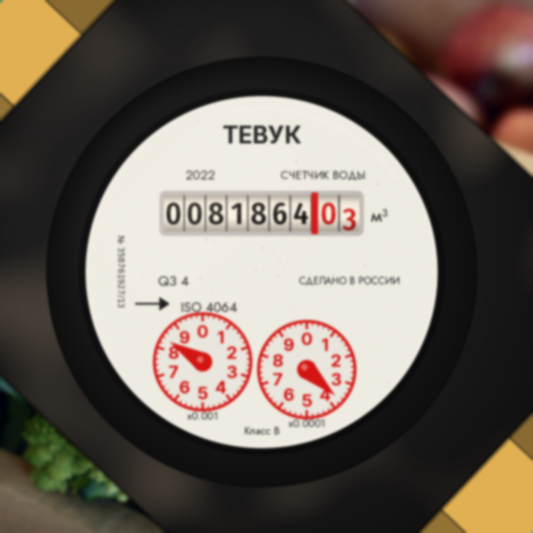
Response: 81864.0283 m³
